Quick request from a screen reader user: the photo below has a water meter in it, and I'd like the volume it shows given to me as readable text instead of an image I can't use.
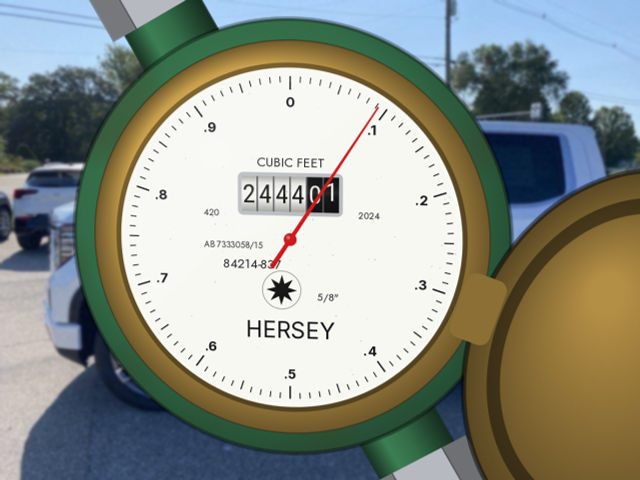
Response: 244401.09 ft³
